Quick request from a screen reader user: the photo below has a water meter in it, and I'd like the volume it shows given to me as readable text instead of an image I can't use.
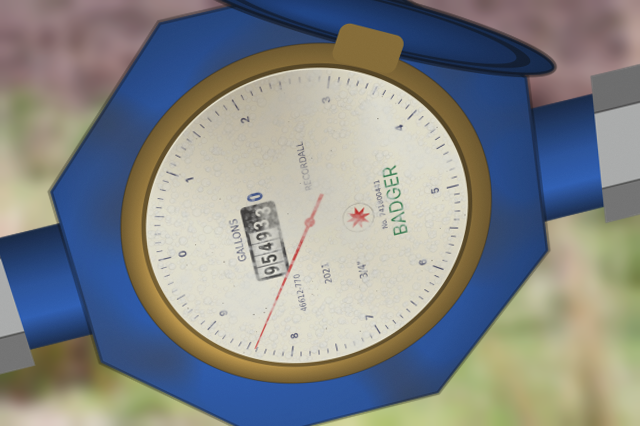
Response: 9549328.4 gal
